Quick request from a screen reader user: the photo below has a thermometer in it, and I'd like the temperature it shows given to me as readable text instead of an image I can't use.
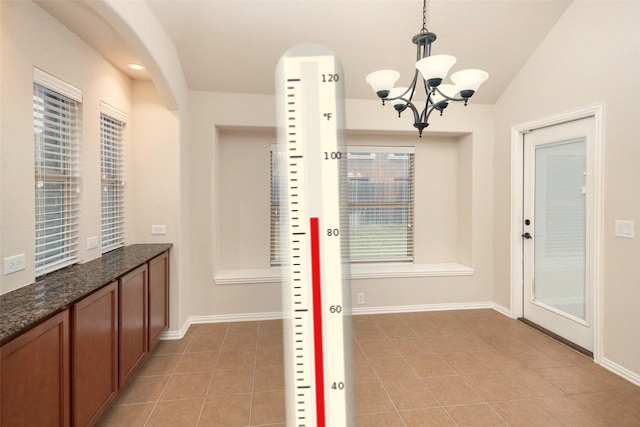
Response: 84 °F
